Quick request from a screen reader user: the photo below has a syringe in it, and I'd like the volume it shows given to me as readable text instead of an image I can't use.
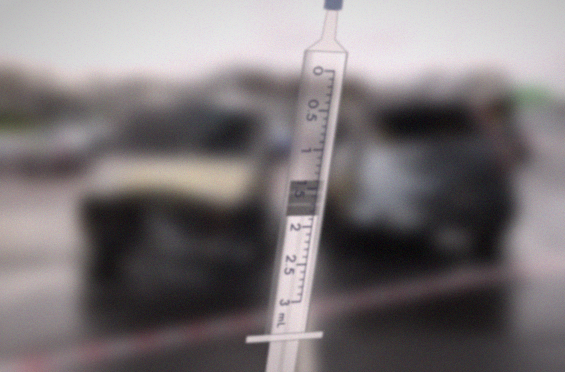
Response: 1.4 mL
